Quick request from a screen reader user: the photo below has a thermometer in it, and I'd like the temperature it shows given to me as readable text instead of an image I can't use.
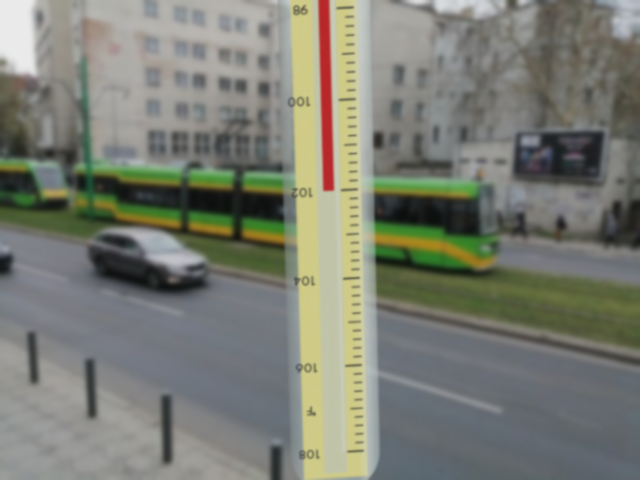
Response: 102 °F
